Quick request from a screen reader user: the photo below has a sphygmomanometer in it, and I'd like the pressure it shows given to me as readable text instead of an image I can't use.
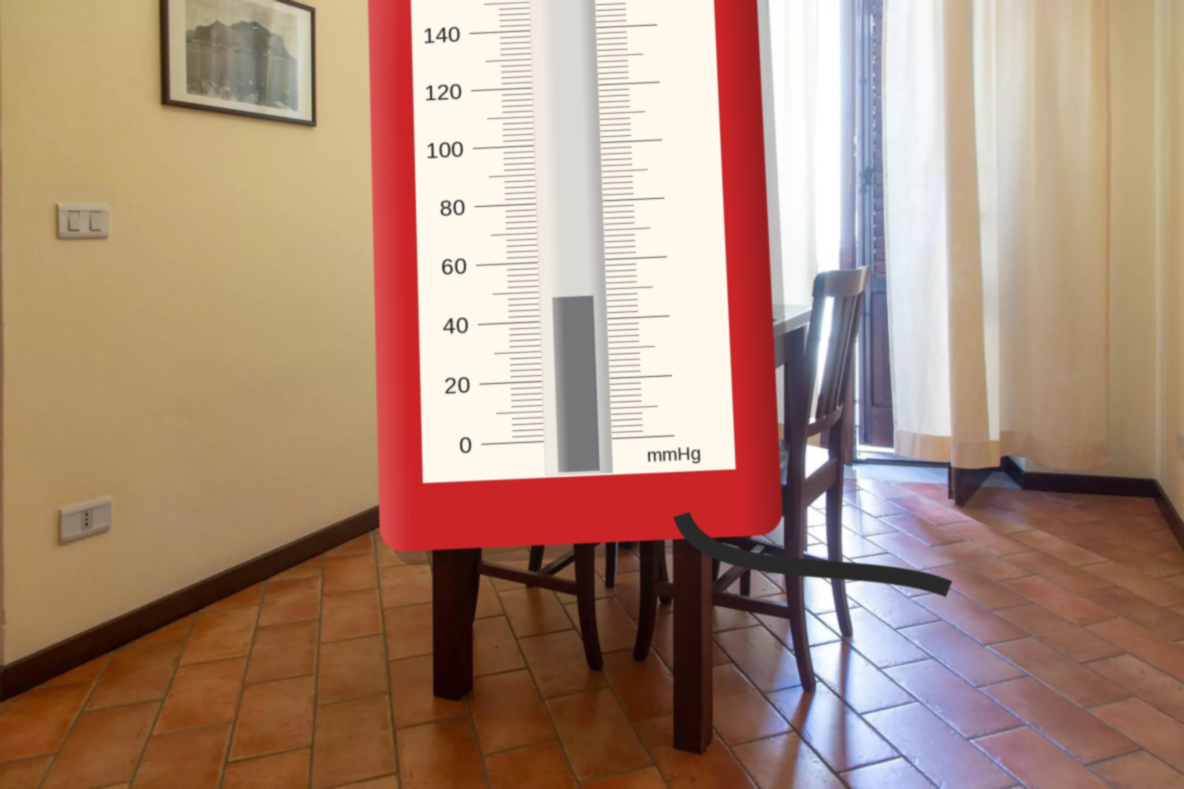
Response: 48 mmHg
